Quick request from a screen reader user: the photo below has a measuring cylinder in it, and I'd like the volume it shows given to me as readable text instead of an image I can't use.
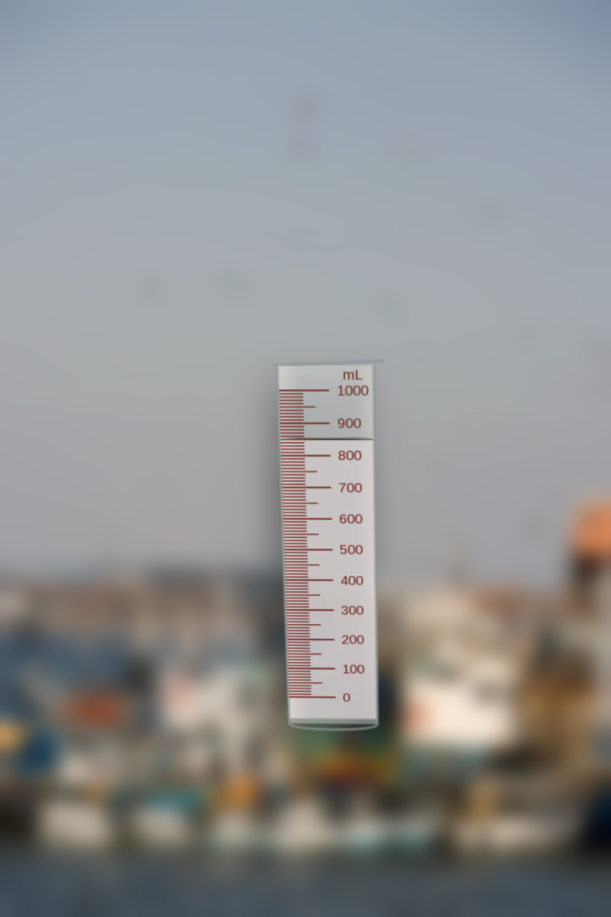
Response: 850 mL
